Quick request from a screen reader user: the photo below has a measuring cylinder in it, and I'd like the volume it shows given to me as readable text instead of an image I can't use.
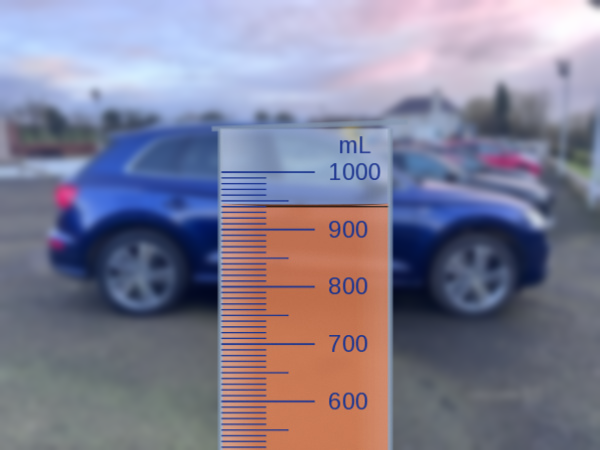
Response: 940 mL
